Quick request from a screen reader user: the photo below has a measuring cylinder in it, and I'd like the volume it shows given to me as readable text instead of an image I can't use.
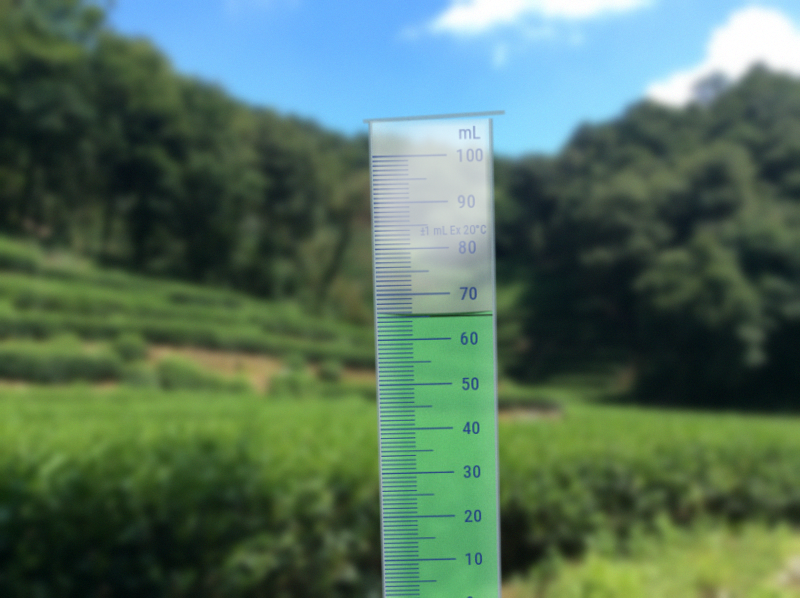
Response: 65 mL
